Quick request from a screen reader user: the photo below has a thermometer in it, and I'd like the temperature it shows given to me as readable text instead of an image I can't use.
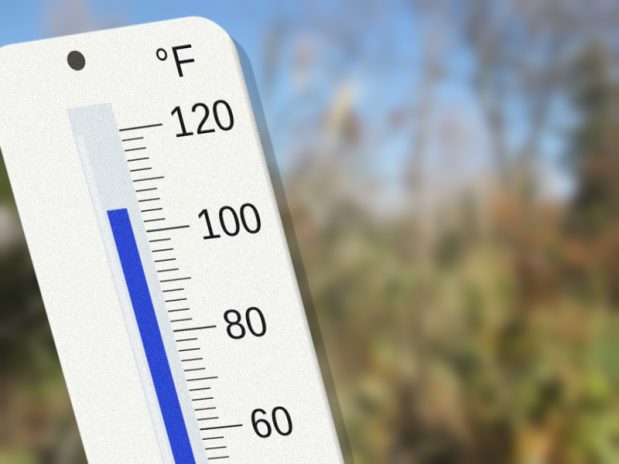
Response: 105 °F
